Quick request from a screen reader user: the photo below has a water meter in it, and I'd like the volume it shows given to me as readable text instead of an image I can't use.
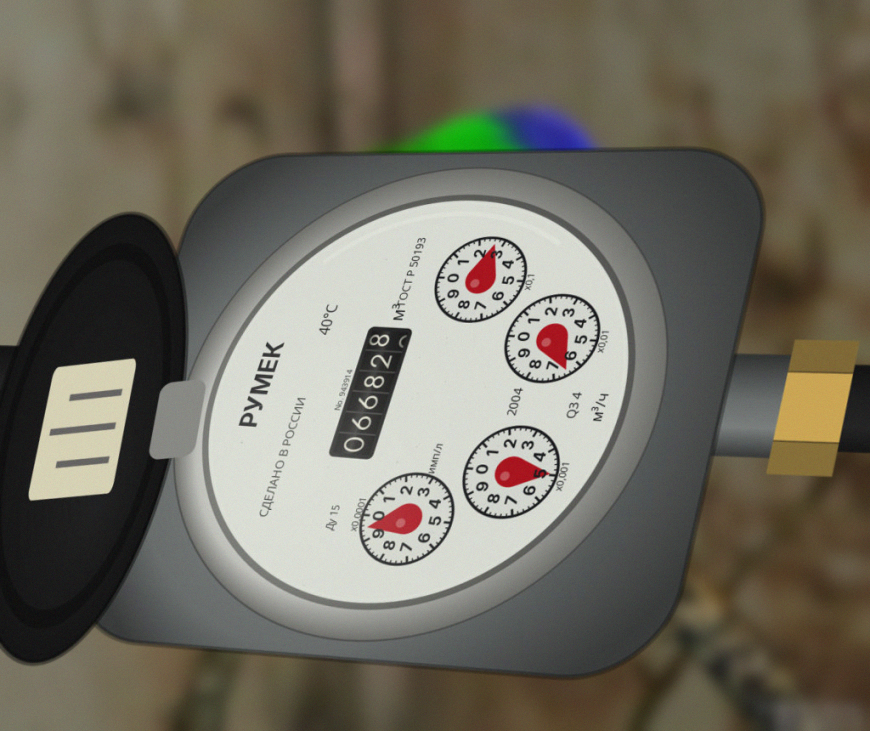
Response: 66828.2649 m³
